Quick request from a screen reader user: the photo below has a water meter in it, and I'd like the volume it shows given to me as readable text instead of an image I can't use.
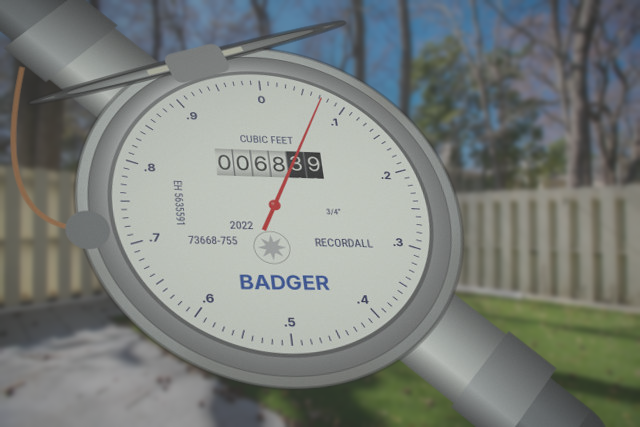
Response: 6839.07 ft³
